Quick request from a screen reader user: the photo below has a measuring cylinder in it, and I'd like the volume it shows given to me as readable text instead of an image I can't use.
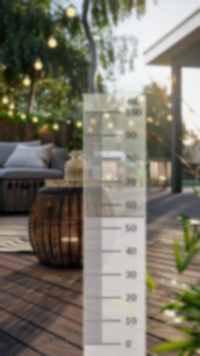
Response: 55 mL
